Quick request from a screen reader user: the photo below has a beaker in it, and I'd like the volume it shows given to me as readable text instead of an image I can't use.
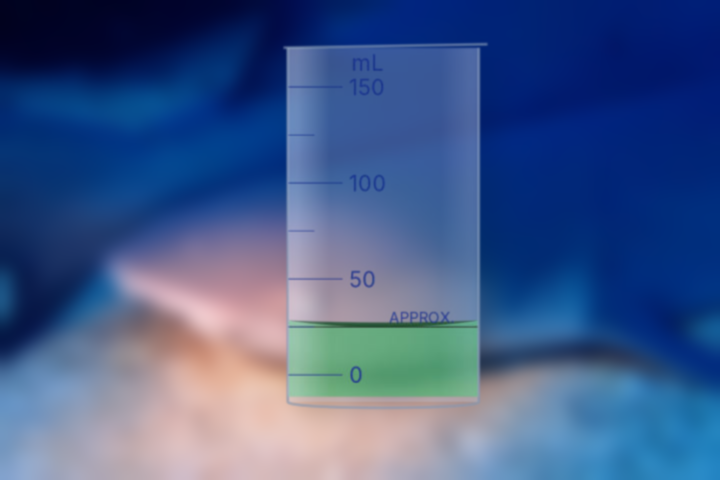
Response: 25 mL
